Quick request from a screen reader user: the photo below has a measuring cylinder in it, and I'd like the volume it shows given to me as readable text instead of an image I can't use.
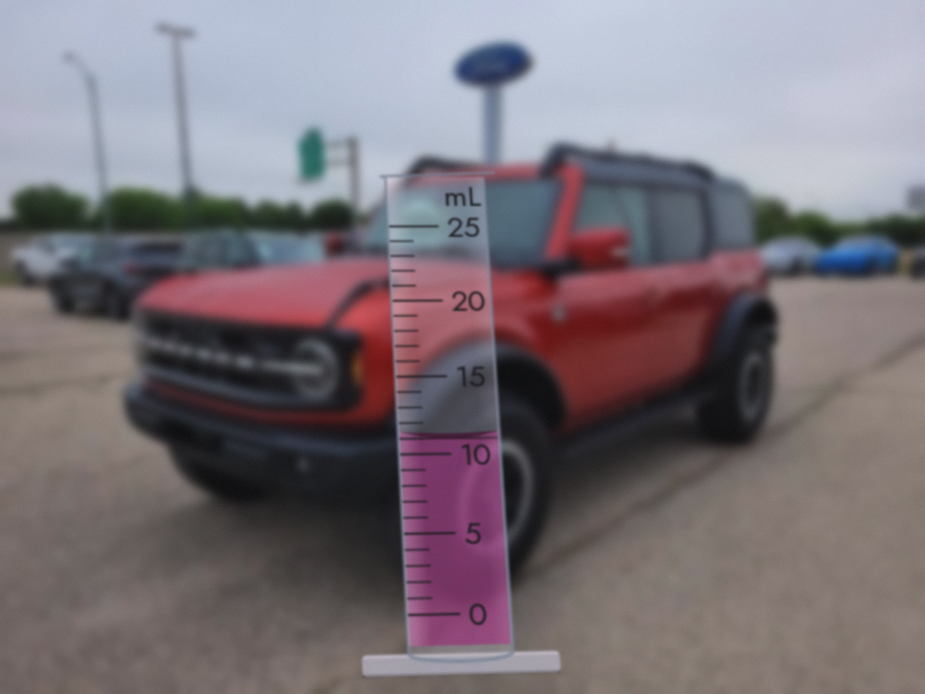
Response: 11 mL
